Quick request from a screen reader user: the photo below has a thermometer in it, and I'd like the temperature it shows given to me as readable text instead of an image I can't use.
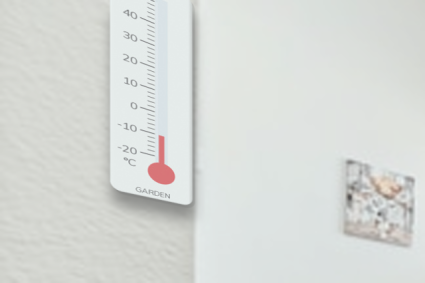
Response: -10 °C
